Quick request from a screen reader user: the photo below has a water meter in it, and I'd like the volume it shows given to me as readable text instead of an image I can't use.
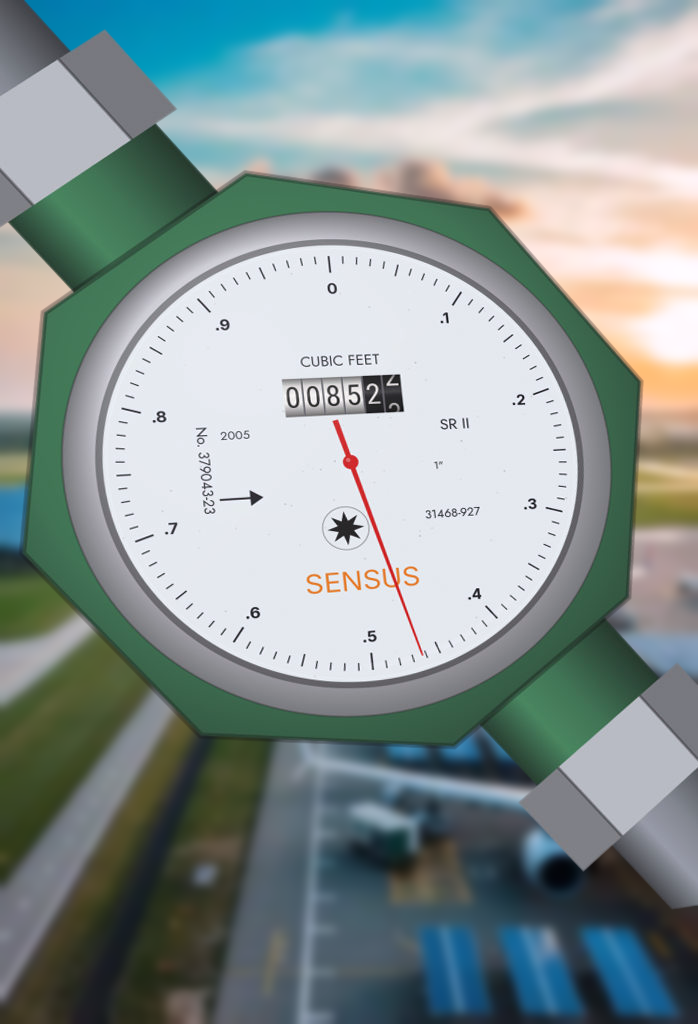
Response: 8522.46 ft³
